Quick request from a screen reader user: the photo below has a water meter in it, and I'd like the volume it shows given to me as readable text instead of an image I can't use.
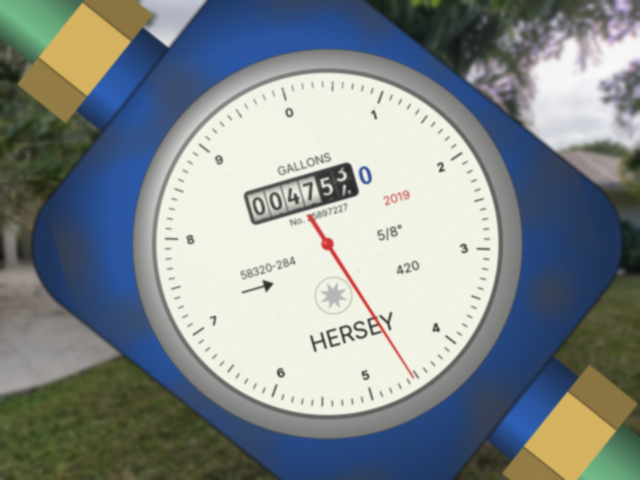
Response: 47534.5 gal
